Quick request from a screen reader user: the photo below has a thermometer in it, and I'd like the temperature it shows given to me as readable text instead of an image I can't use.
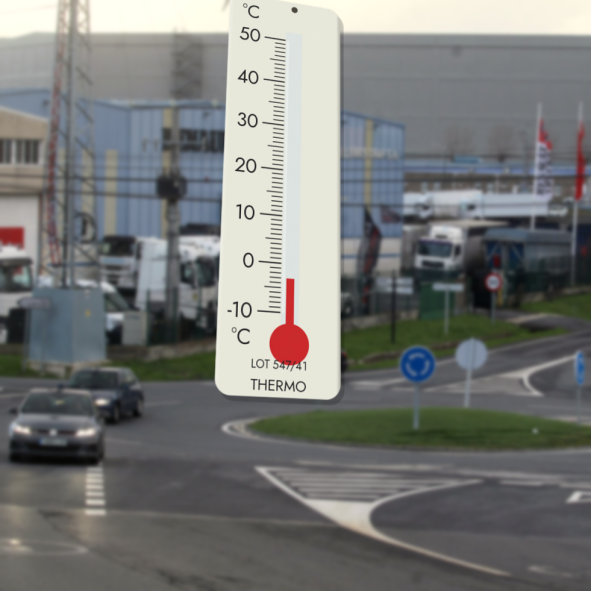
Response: -3 °C
